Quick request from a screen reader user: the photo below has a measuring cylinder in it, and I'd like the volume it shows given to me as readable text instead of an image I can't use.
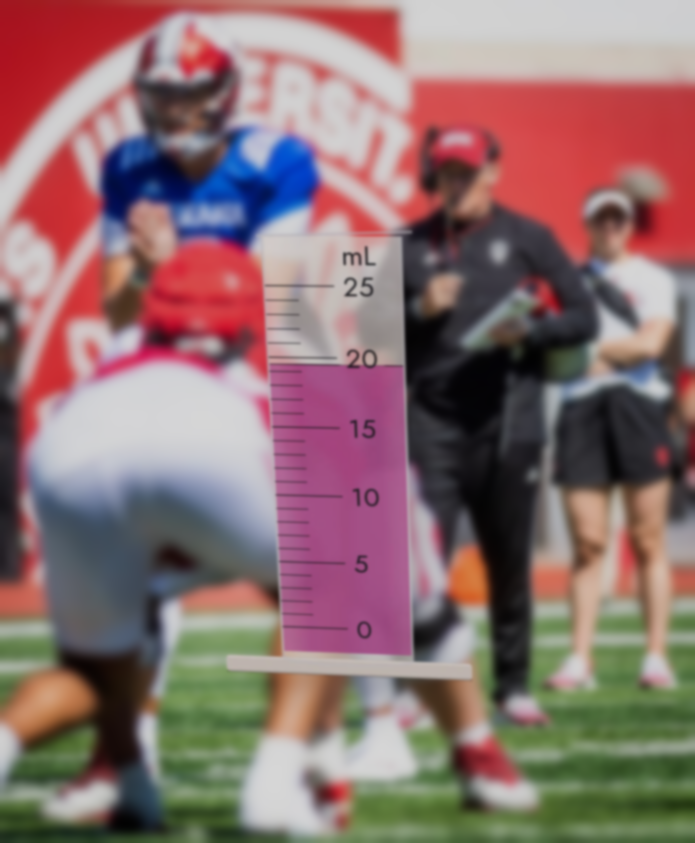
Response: 19.5 mL
